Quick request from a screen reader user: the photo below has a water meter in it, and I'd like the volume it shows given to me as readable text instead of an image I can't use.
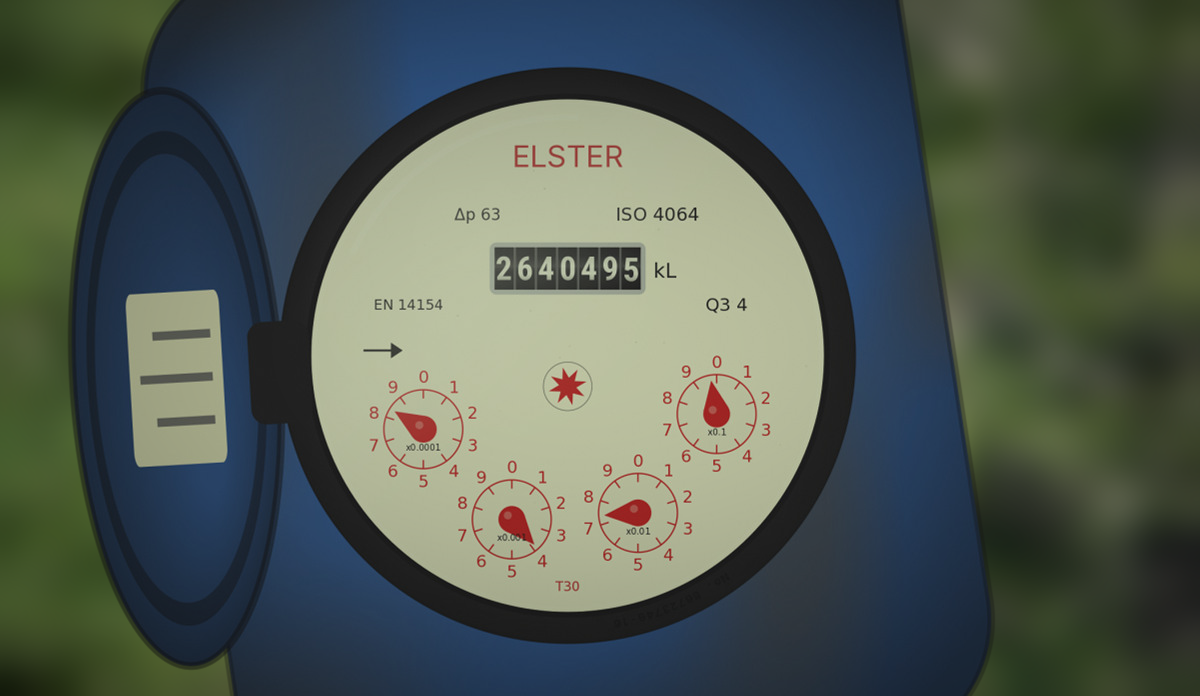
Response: 2640494.9738 kL
